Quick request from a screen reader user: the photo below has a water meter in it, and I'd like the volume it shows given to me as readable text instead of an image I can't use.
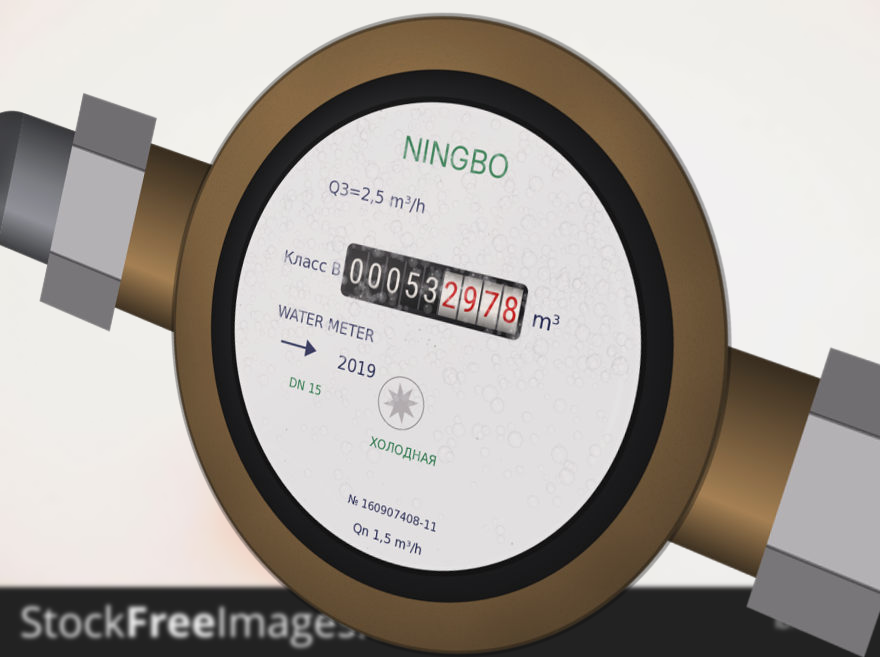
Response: 53.2978 m³
